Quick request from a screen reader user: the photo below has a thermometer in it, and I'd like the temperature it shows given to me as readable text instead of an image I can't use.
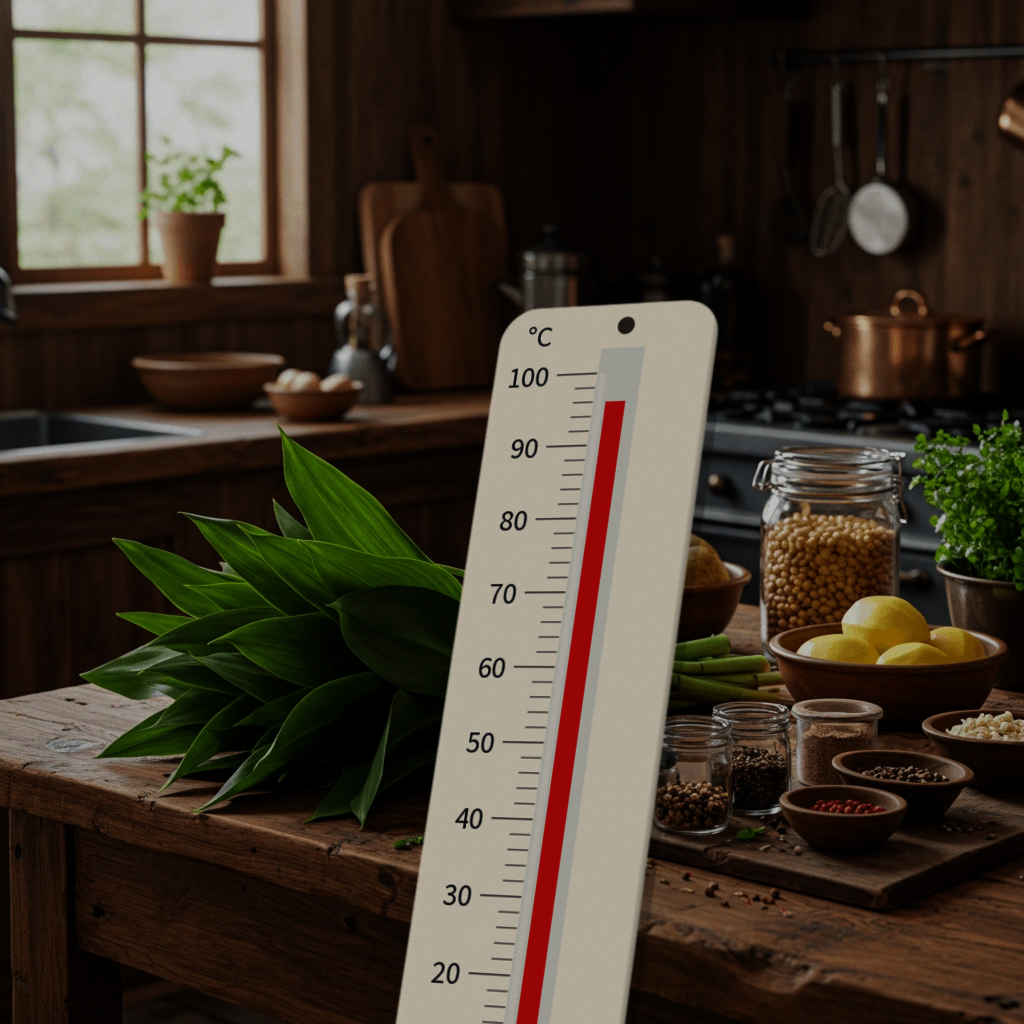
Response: 96 °C
